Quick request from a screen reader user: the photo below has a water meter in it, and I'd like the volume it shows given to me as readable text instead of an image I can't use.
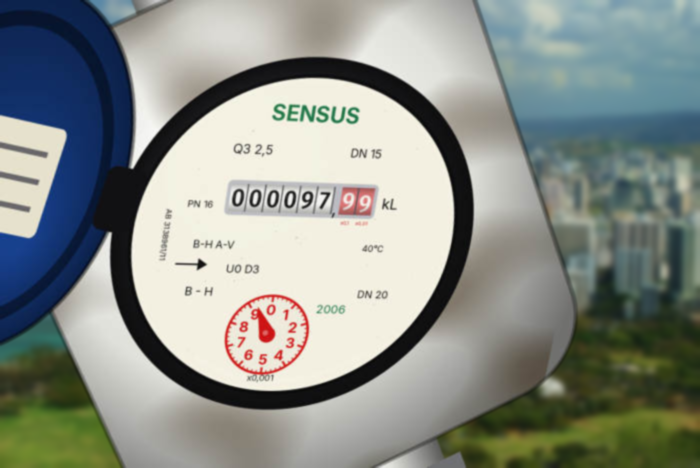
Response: 97.989 kL
